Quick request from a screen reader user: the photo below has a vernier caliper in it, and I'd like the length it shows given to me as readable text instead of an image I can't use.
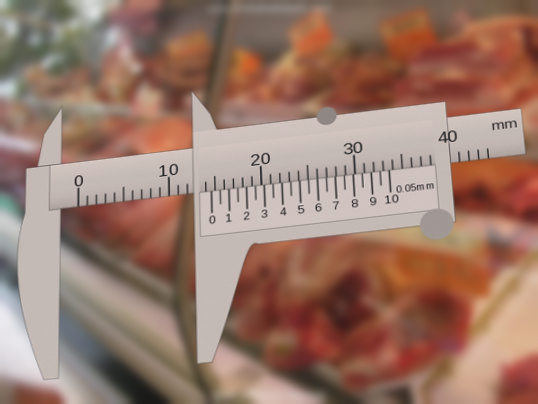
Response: 14.6 mm
